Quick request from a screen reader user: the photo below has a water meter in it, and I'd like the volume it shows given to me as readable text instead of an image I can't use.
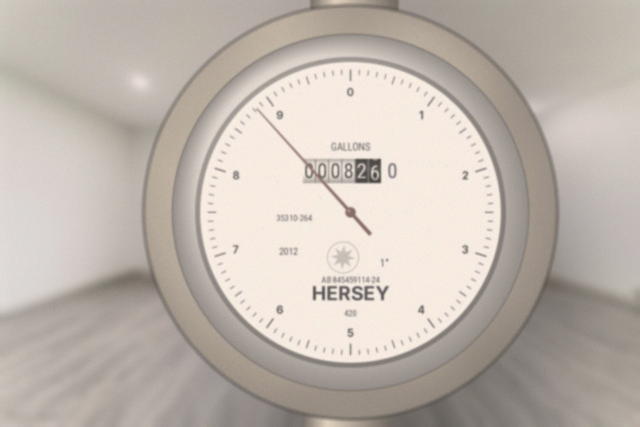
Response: 8258.8 gal
